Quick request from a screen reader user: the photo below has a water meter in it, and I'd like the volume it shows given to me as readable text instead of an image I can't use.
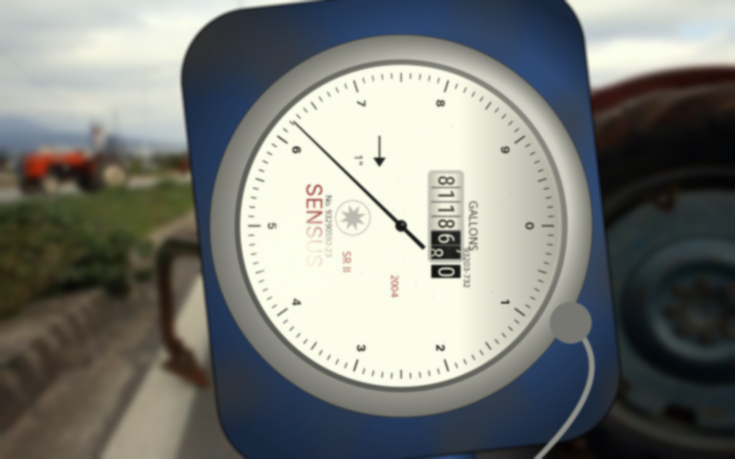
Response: 8118676.2 gal
